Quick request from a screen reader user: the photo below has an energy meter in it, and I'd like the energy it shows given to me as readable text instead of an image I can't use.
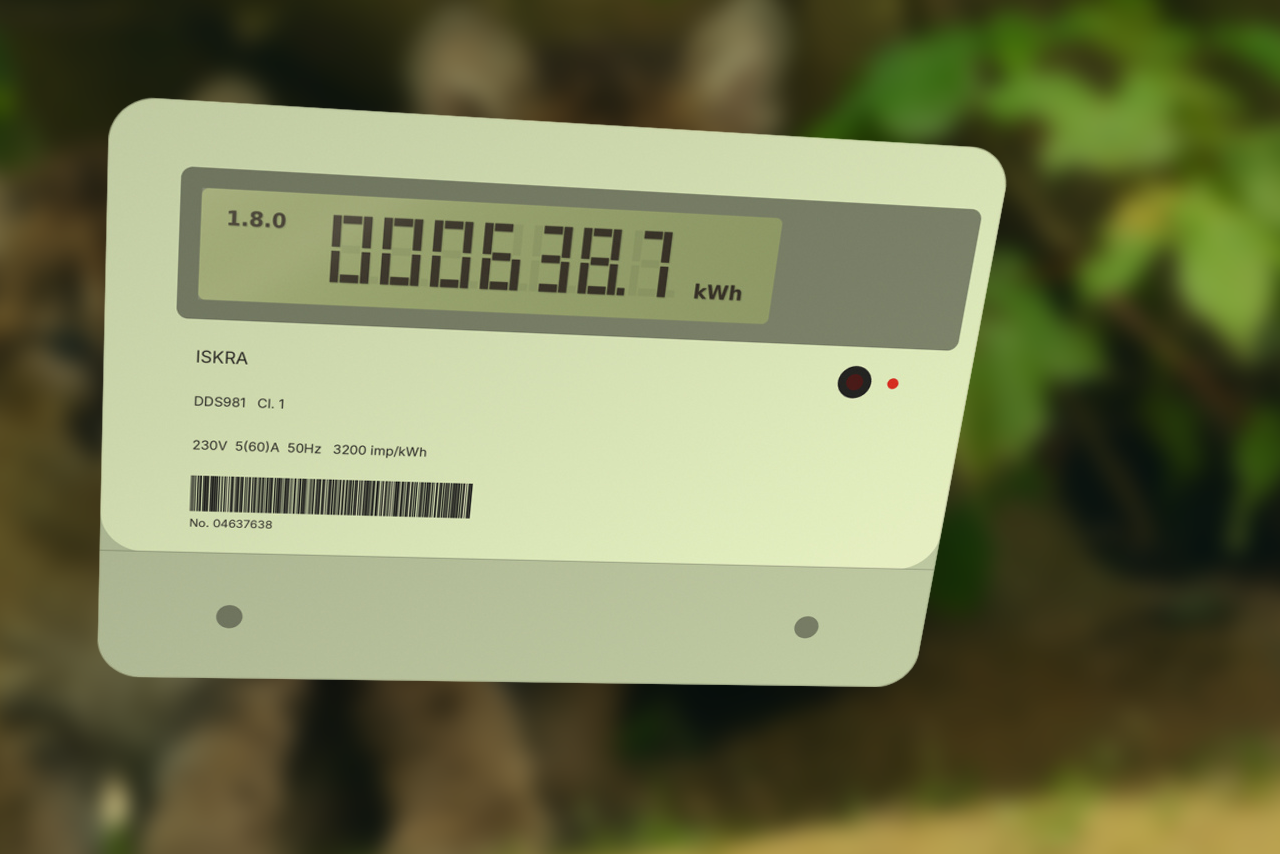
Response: 638.7 kWh
